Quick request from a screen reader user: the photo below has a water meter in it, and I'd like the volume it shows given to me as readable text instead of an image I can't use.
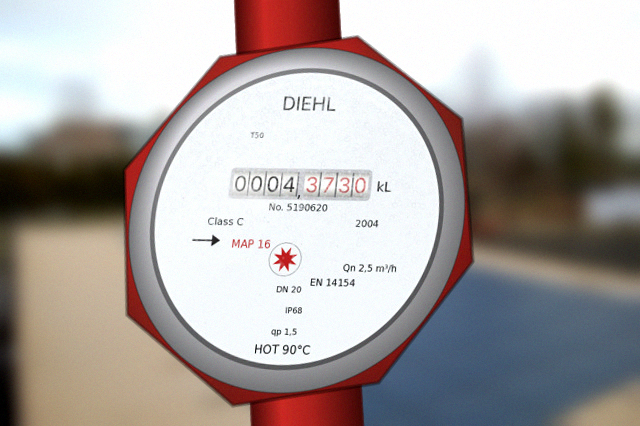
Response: 4.3730 kL
